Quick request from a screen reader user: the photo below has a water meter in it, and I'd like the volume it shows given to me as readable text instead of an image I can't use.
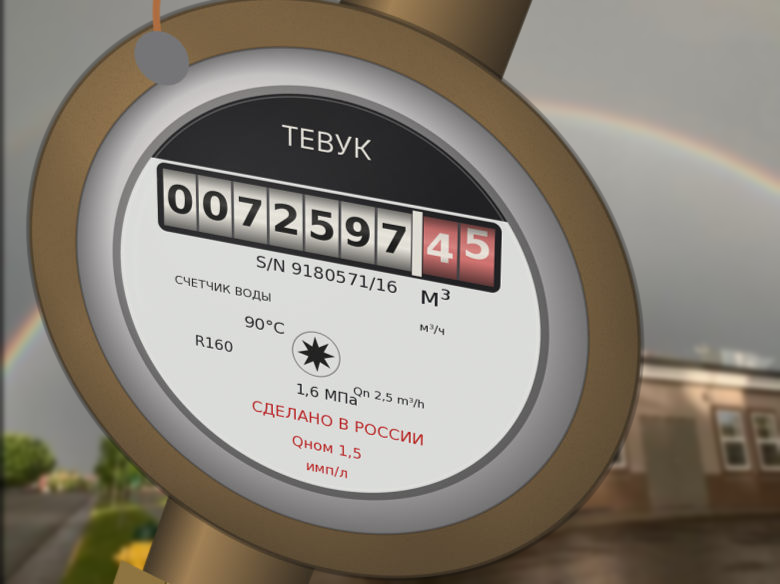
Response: 72597.45 m³
